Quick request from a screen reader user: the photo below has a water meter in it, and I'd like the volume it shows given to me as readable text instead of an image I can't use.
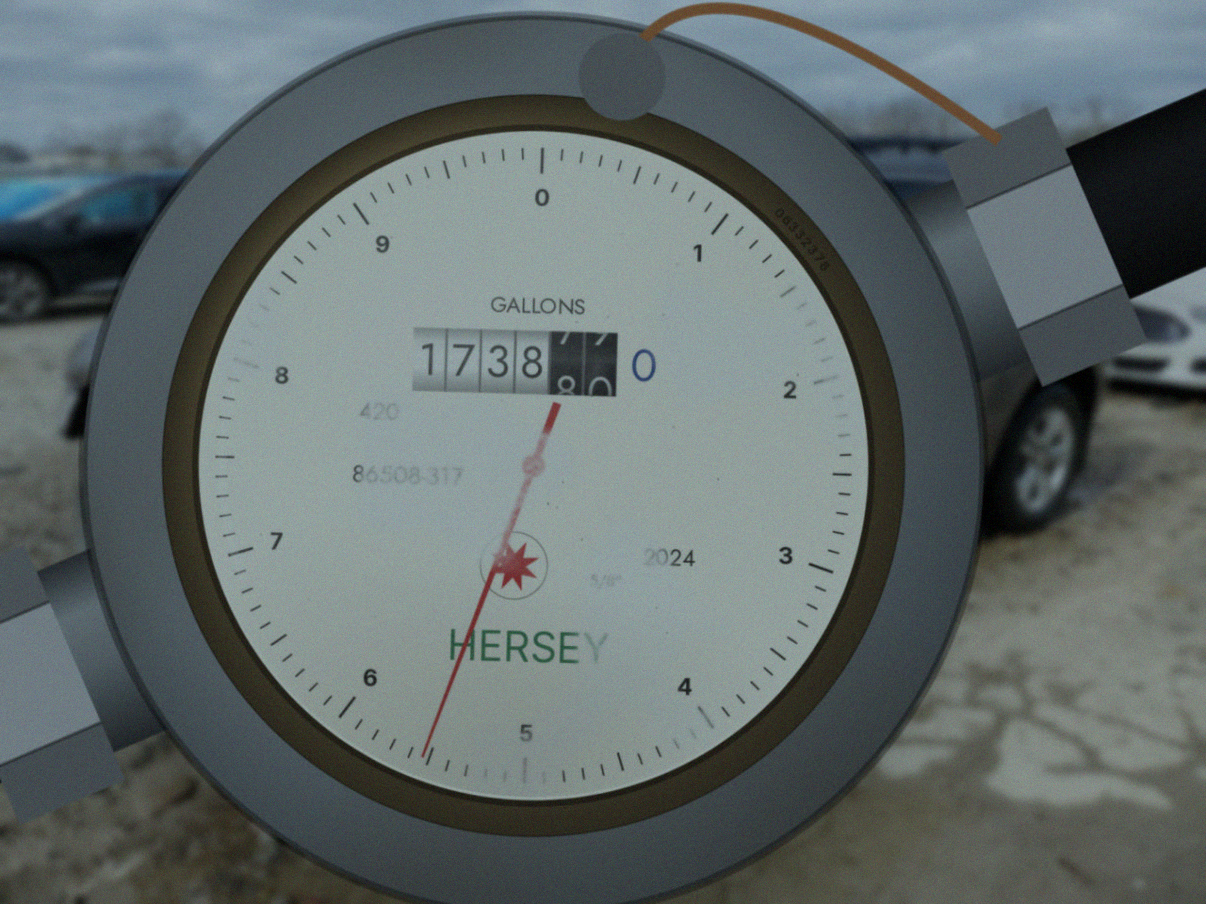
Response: 1738795.5 gal
